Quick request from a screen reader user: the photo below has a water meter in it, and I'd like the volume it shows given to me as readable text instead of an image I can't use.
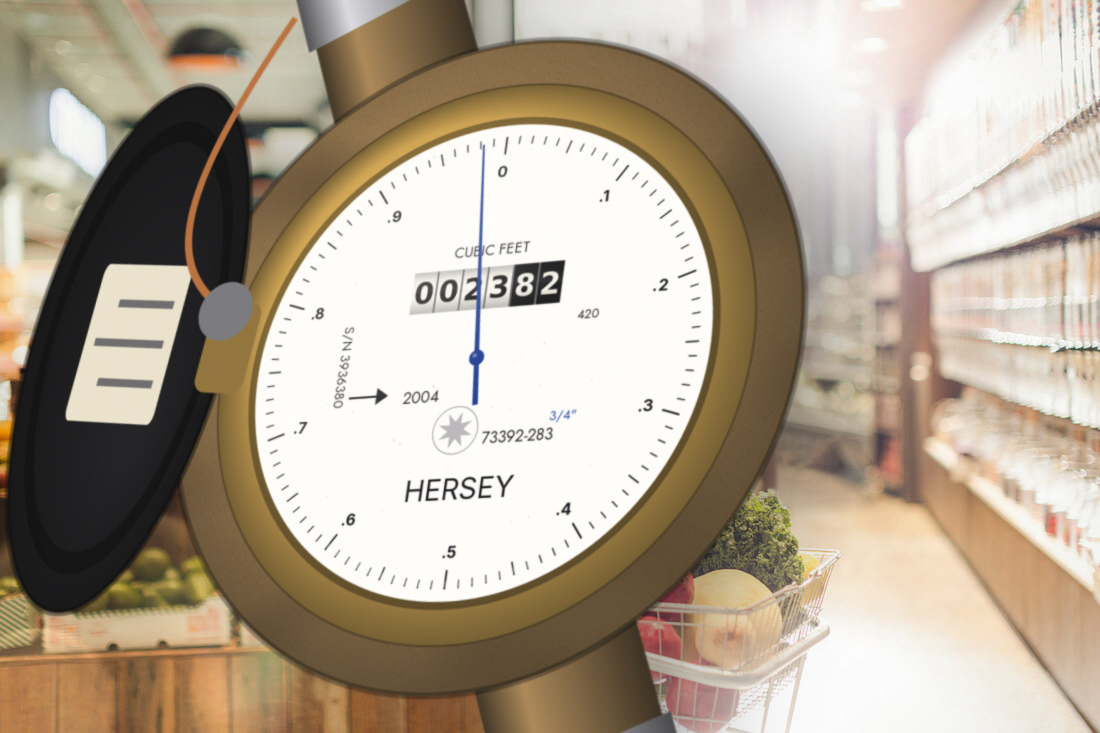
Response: 2381.98 ft³
